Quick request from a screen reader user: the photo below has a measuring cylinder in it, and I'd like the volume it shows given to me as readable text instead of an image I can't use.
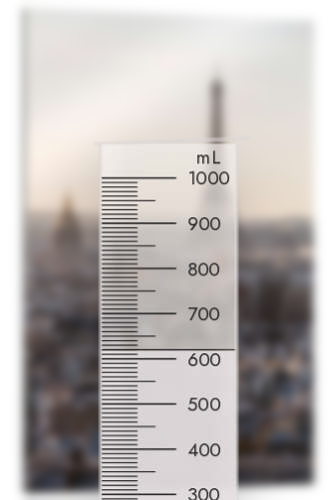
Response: 620 mL
